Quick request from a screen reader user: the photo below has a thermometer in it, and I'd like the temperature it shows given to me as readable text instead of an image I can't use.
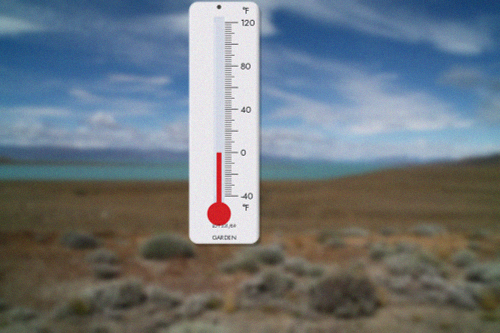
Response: 0 °F
